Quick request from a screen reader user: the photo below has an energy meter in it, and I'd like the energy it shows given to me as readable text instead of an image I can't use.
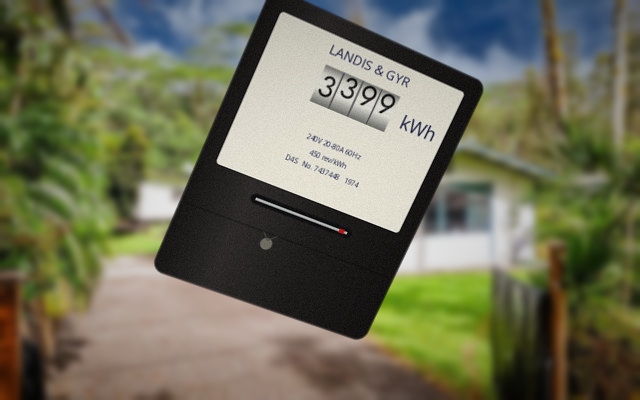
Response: 3399 kWh
